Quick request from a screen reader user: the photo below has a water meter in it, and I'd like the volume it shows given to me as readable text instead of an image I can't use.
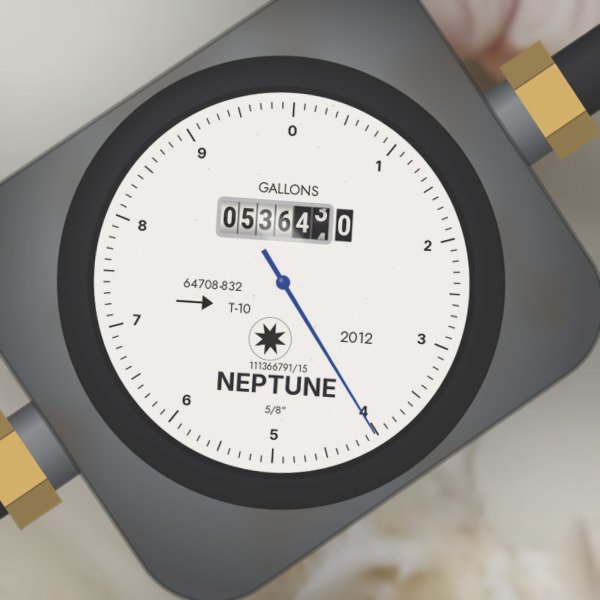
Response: 536434.0 gal
